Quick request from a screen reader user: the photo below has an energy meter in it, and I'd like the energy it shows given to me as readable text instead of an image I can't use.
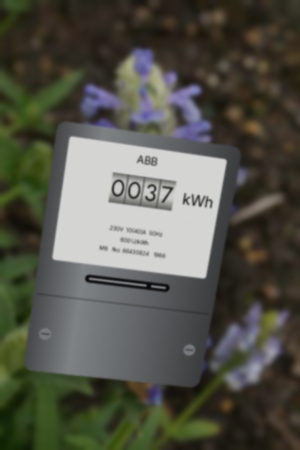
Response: 37 kWh
